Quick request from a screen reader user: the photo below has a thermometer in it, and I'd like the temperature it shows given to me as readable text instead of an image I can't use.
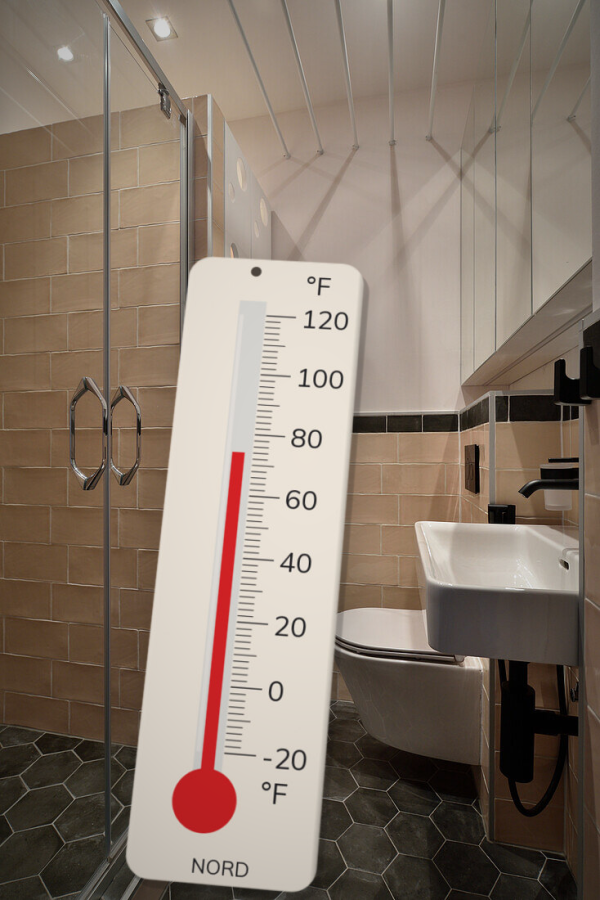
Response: 74 °F
